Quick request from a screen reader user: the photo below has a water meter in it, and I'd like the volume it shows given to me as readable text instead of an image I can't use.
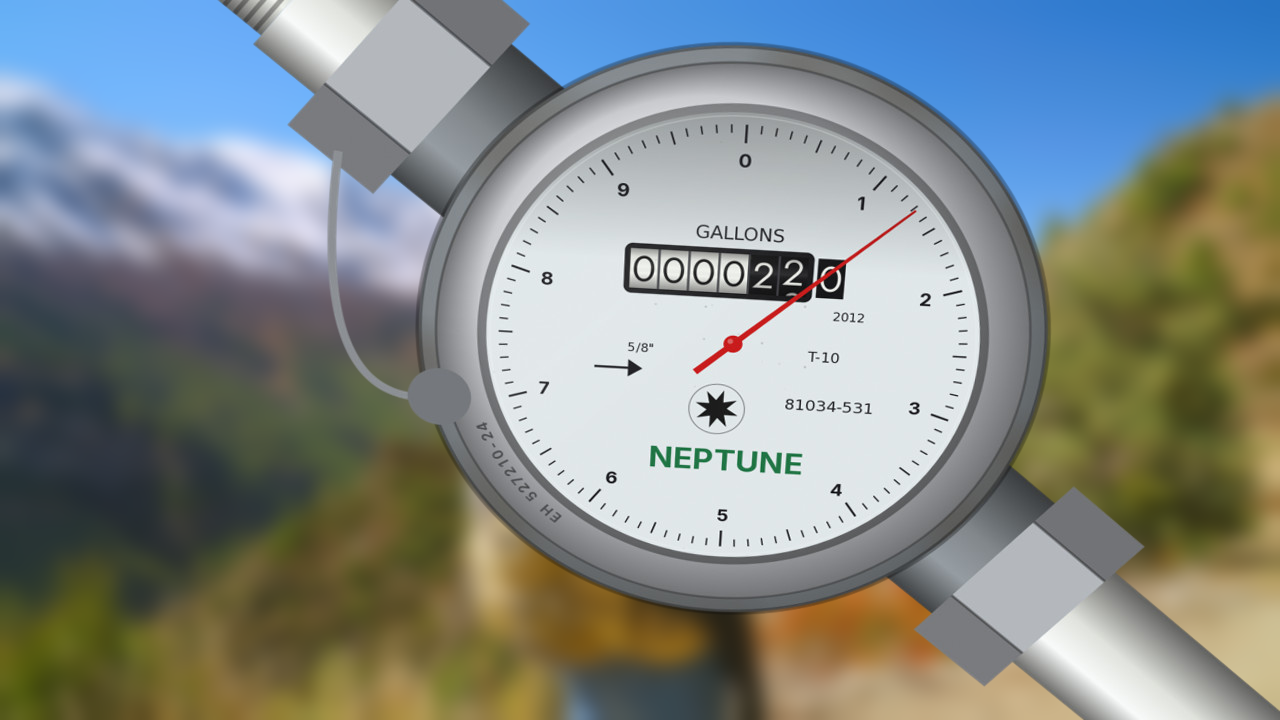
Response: 221.3 gal
